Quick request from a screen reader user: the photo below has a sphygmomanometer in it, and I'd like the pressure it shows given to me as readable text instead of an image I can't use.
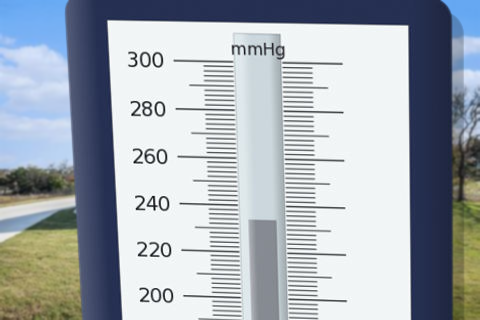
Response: 234 mmHg
